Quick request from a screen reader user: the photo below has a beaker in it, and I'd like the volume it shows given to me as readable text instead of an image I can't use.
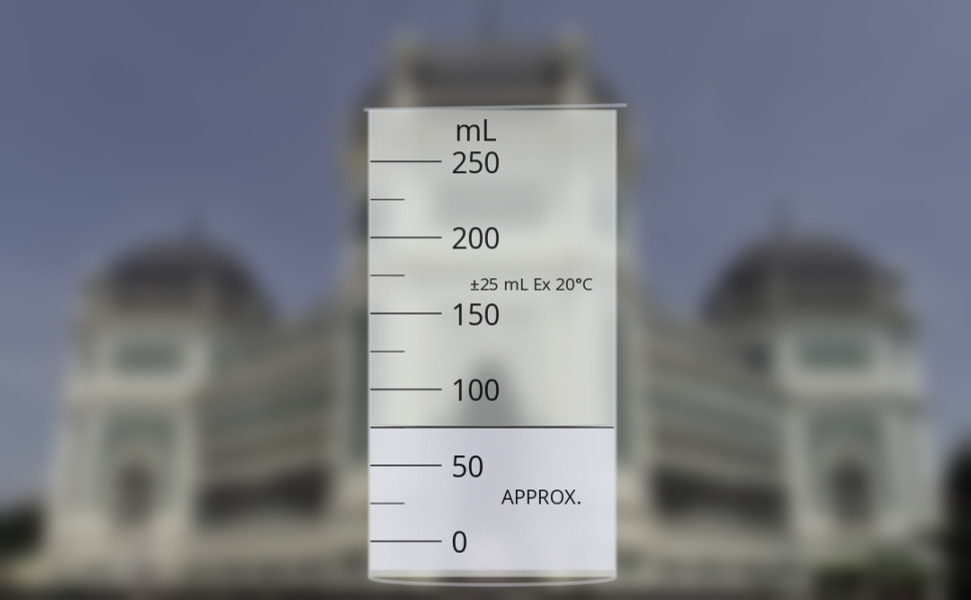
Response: 75 mL
